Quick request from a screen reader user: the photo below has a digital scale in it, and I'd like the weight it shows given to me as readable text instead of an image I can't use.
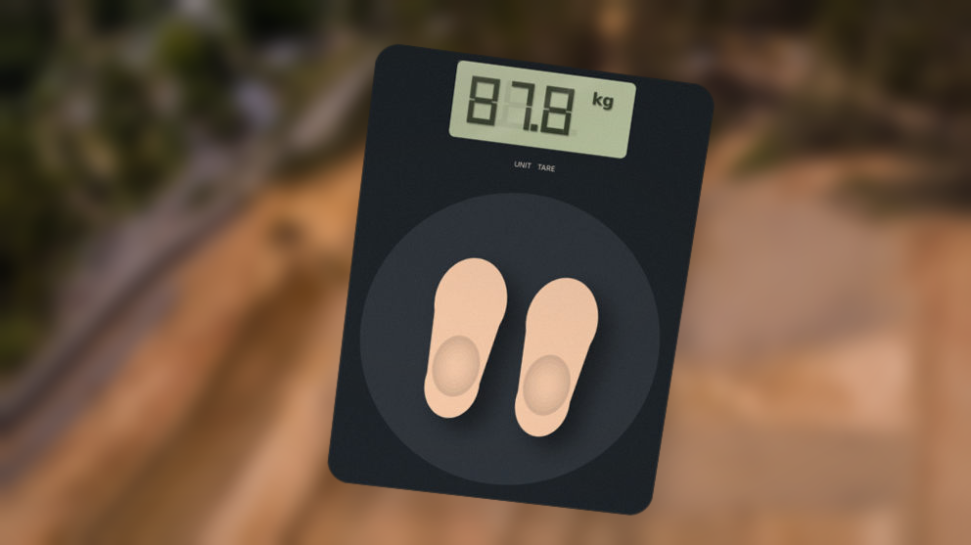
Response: 87.8 kg
